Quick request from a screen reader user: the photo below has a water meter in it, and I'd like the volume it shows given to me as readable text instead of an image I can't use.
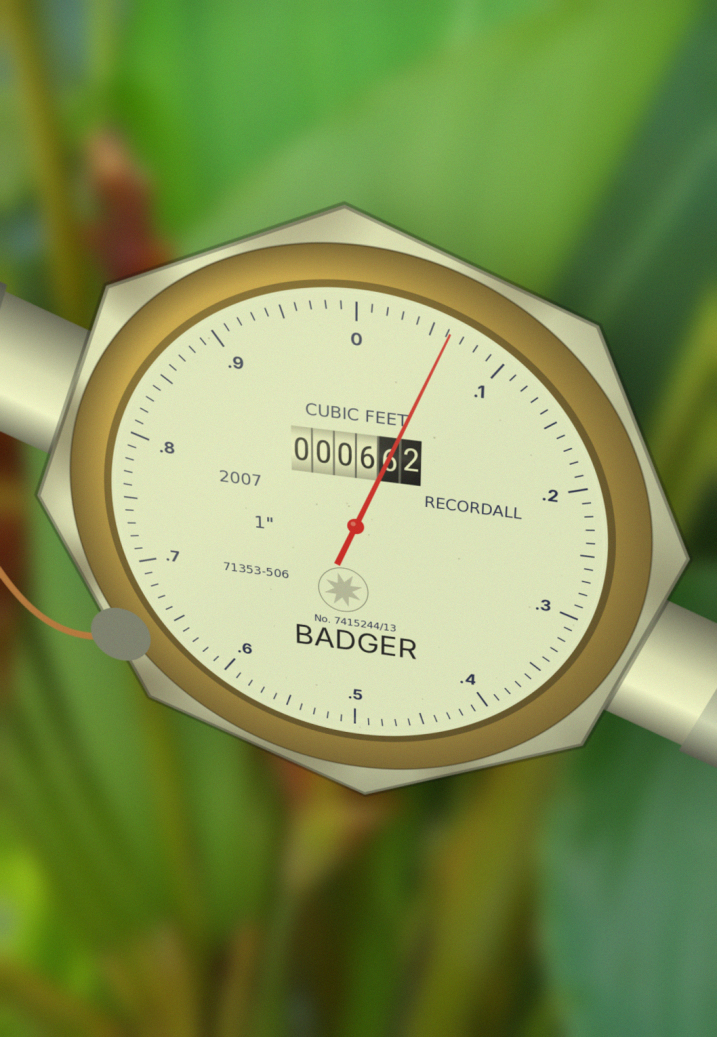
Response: 662.06 ft³
